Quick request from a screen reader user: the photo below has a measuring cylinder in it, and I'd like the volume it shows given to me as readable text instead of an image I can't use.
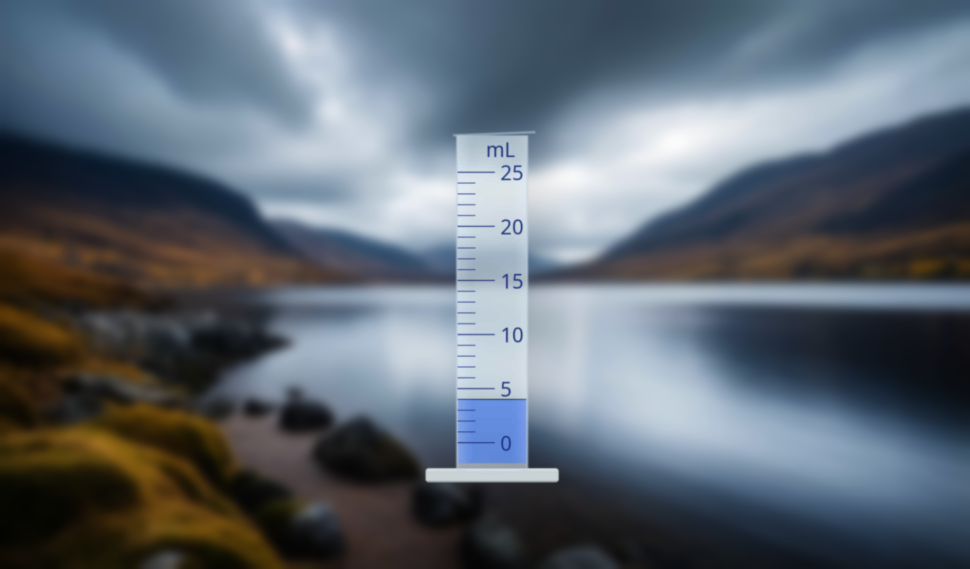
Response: 4 mL
